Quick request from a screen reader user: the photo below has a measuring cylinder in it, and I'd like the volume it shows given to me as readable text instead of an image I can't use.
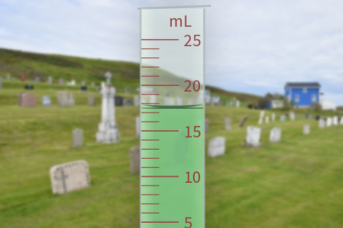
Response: 17.5 mL
